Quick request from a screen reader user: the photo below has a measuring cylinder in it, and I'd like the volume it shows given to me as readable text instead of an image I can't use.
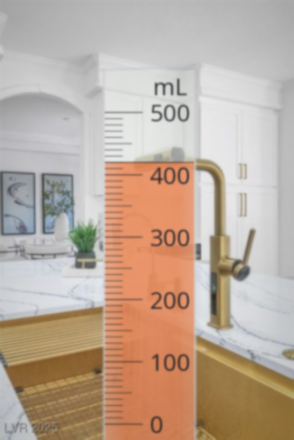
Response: 420 mL
